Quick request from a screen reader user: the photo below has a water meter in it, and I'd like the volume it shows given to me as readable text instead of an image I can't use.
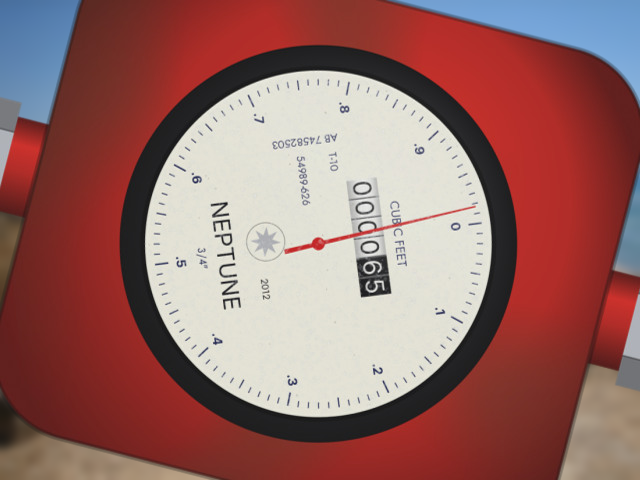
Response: 64.98 ft³
